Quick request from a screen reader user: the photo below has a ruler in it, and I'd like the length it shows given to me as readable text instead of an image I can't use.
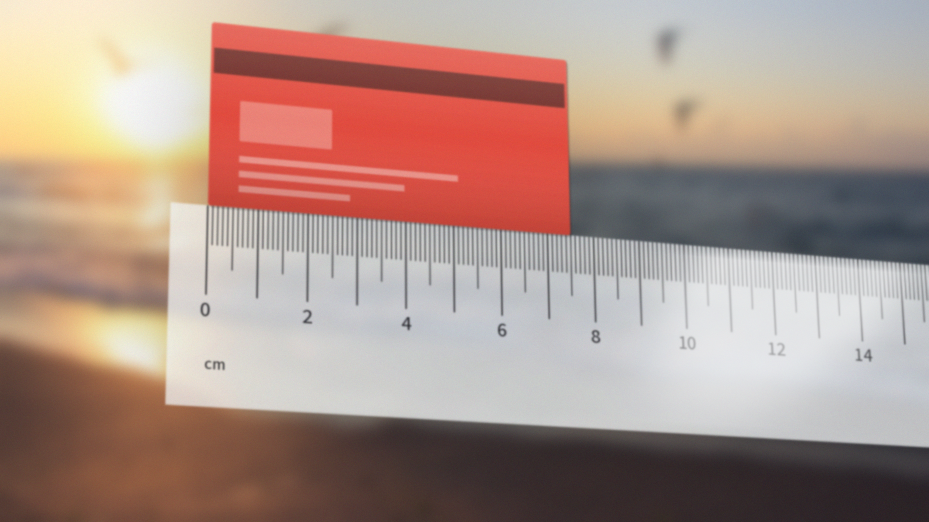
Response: 7.5 cm
